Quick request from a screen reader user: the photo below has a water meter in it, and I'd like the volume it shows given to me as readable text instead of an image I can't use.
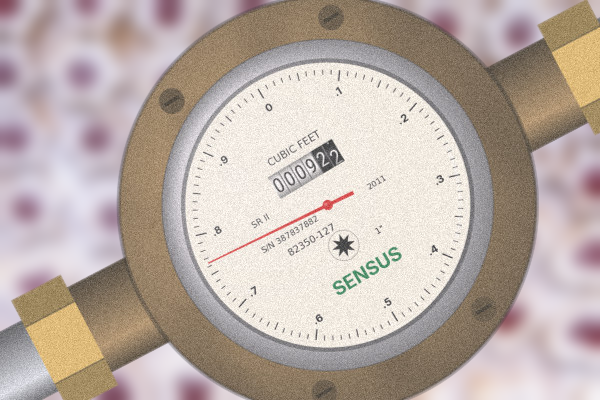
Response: 921.76 ft³
